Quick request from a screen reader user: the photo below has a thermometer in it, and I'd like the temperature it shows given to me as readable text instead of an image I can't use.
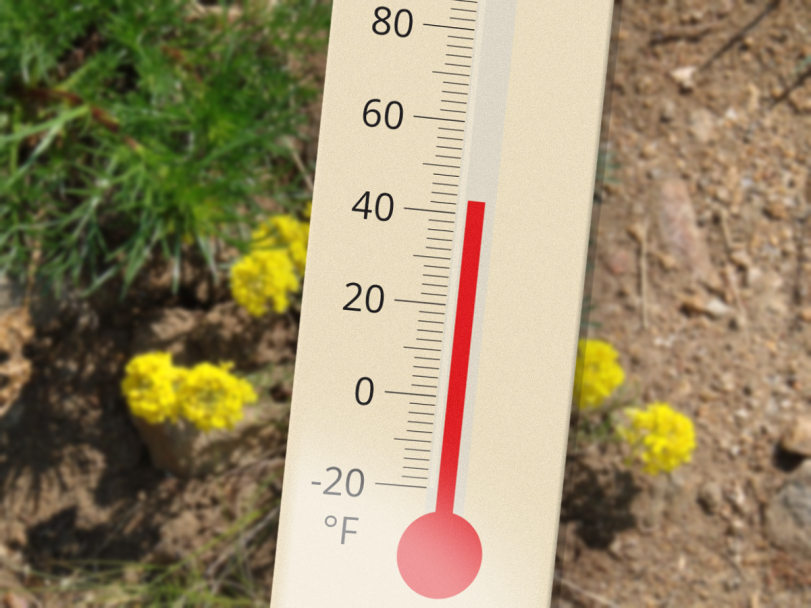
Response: 43 °F
